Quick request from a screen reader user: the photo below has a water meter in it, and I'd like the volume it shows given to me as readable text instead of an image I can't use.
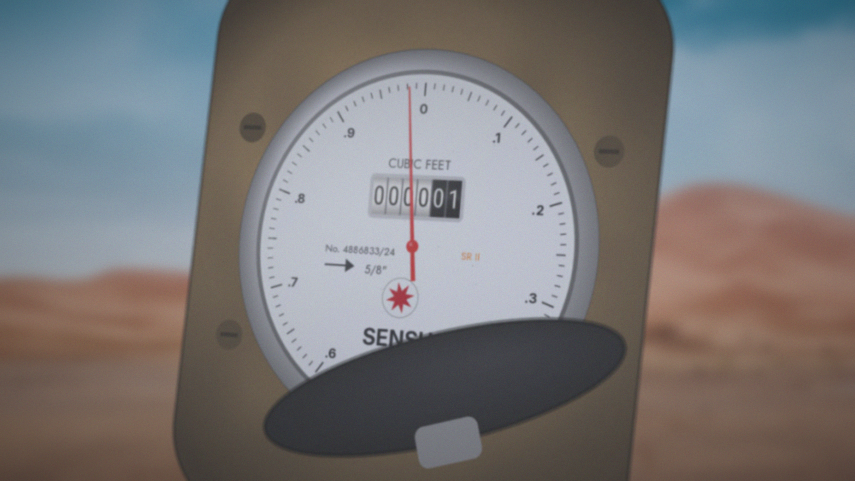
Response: 0.98 ft³
